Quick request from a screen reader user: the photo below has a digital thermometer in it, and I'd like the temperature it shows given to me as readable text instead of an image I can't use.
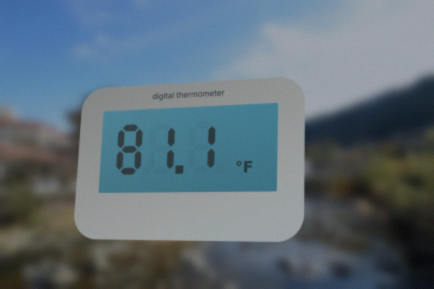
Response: 81.1 °F
